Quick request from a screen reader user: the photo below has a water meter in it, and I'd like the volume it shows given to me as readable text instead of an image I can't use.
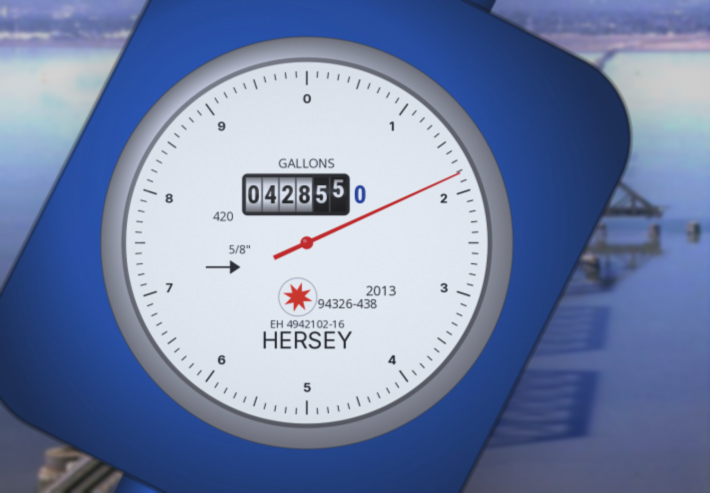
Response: 428551.8 gal
